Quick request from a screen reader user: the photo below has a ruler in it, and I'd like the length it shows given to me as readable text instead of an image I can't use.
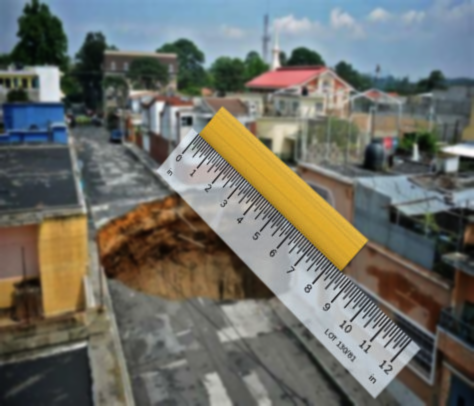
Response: 8.5 in
